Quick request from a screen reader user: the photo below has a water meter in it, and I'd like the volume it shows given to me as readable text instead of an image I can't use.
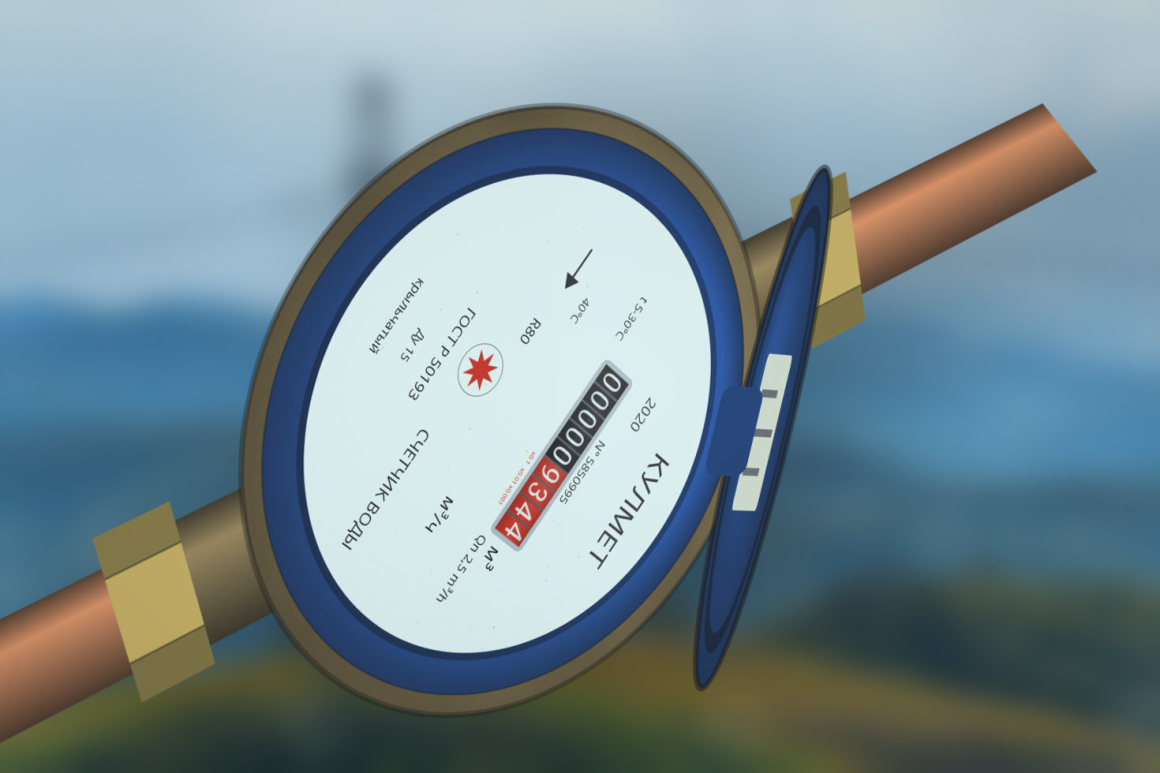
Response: 0.9344 m³
